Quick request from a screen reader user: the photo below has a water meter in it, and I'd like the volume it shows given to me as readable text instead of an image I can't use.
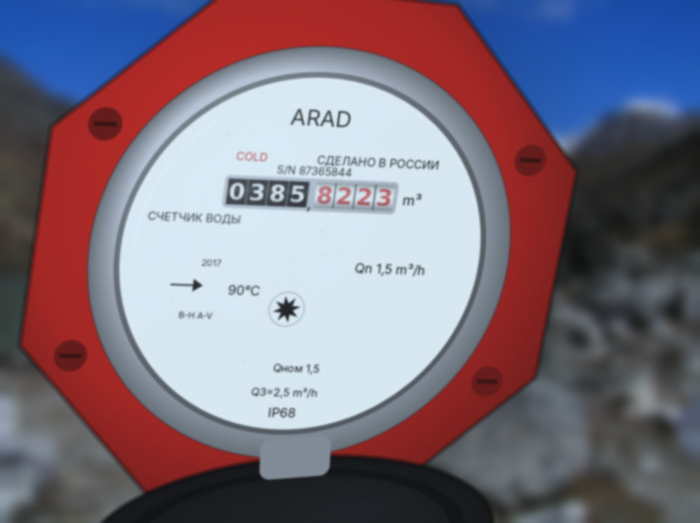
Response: 385.8223 m³
